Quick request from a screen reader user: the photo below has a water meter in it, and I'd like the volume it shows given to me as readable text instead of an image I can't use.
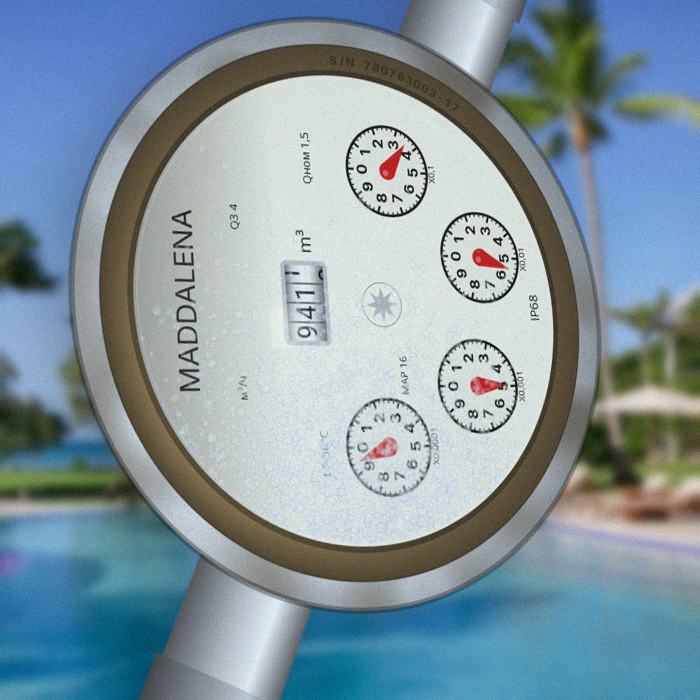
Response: 9411.3549 m³
